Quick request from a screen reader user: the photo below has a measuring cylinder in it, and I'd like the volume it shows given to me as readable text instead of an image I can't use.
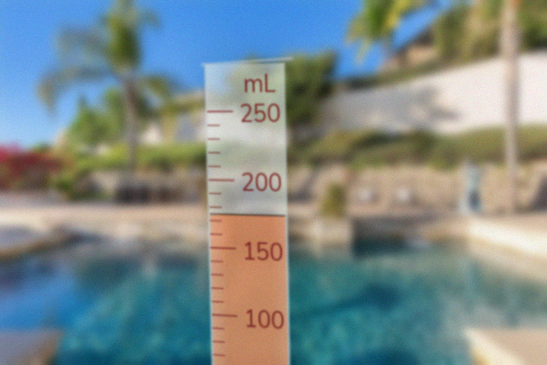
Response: 175 mL
